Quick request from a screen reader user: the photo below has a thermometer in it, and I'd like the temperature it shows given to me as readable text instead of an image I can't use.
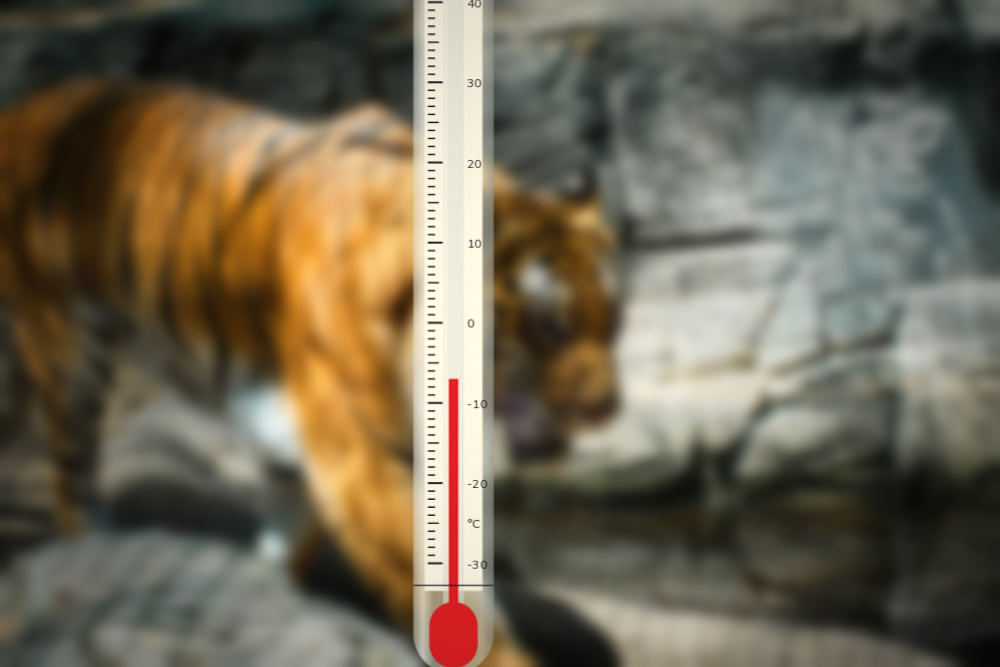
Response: -7 °C
